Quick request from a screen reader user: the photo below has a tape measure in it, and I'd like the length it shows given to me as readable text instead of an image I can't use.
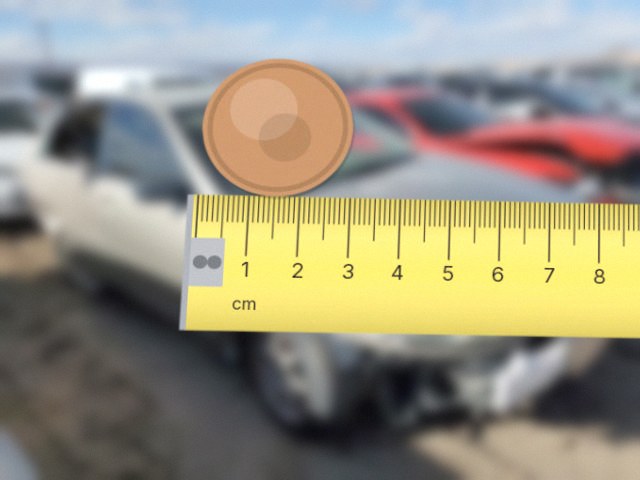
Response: 3 cm
